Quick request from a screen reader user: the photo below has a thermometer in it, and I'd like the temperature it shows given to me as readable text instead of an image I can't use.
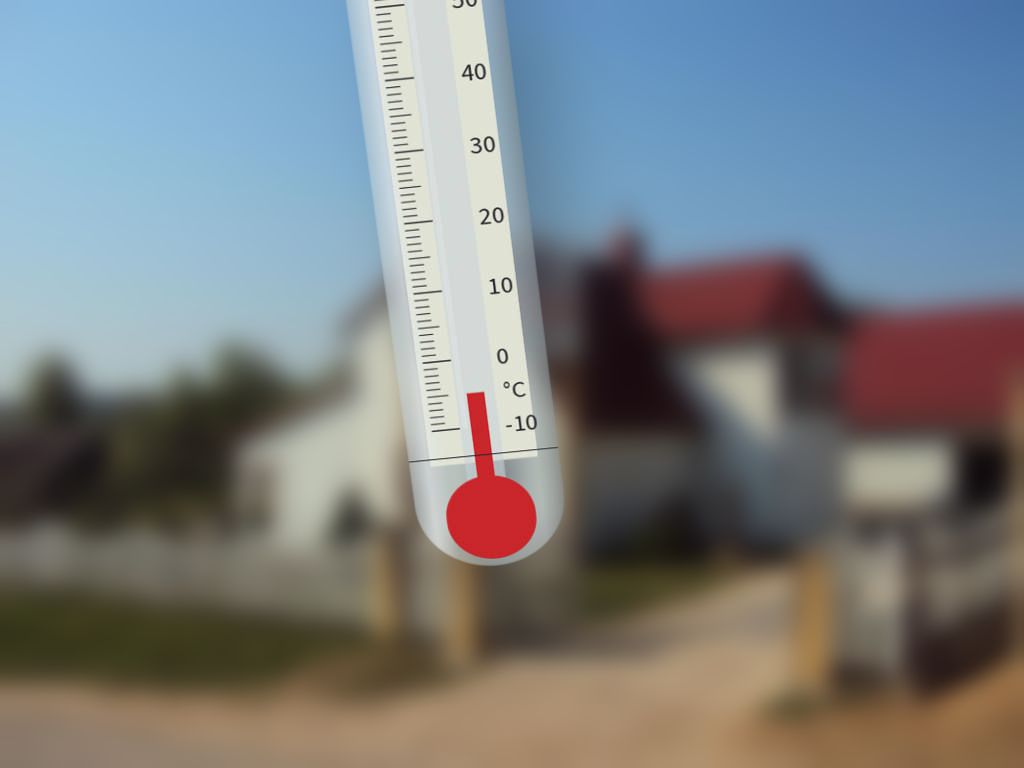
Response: -5 °C
